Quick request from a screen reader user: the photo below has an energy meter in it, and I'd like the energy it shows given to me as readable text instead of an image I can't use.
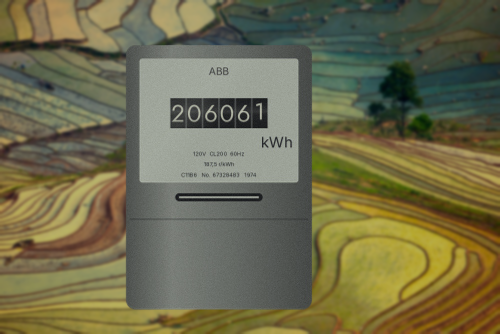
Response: 206061 kWh
